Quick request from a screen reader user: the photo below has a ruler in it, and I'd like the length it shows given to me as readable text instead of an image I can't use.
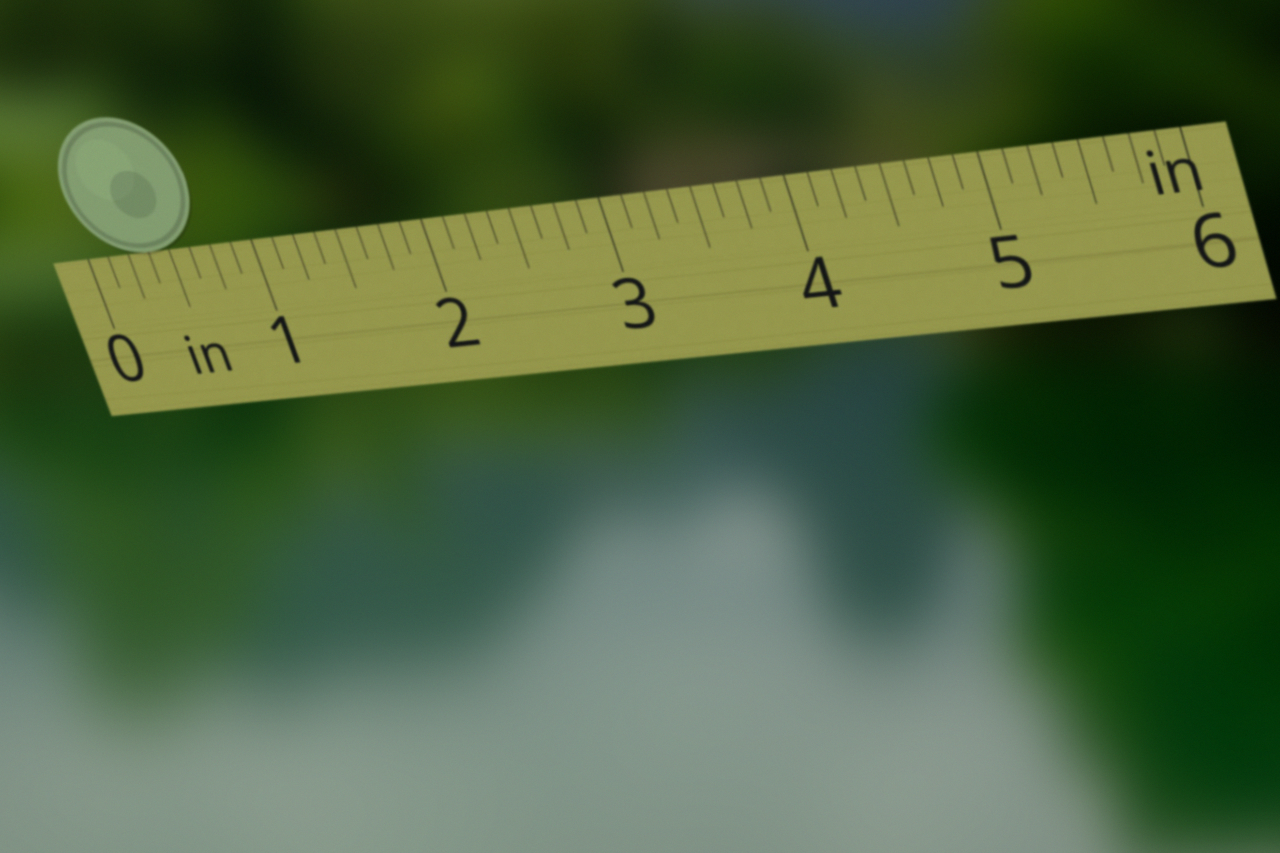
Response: 0.75 in
